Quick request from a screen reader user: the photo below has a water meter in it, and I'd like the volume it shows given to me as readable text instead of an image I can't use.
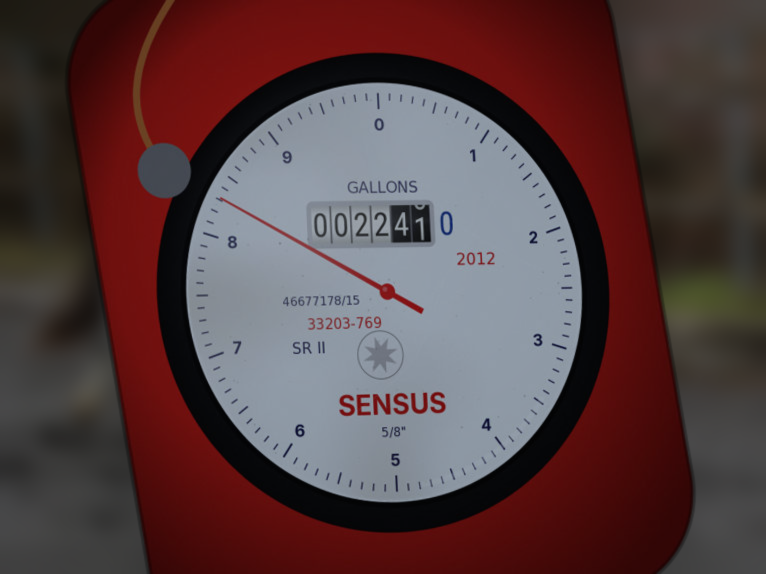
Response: 22408.3 gal
